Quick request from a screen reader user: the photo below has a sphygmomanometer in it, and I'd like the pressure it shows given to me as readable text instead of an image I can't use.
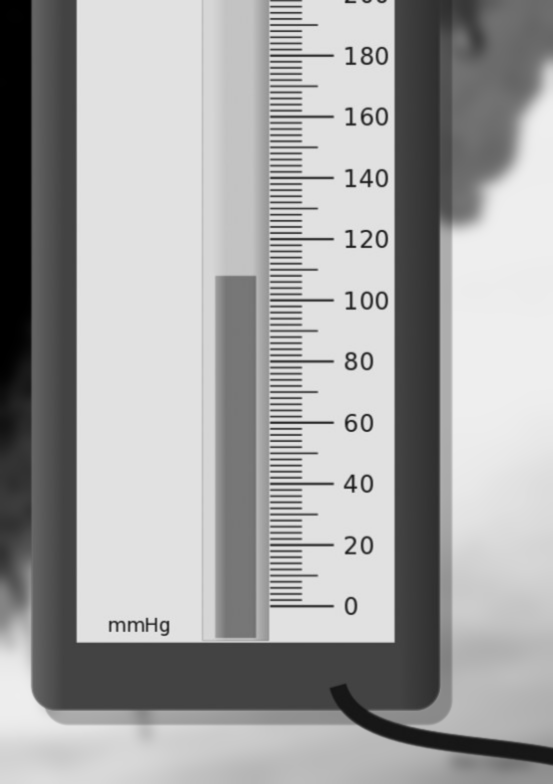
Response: 108 mmHg
